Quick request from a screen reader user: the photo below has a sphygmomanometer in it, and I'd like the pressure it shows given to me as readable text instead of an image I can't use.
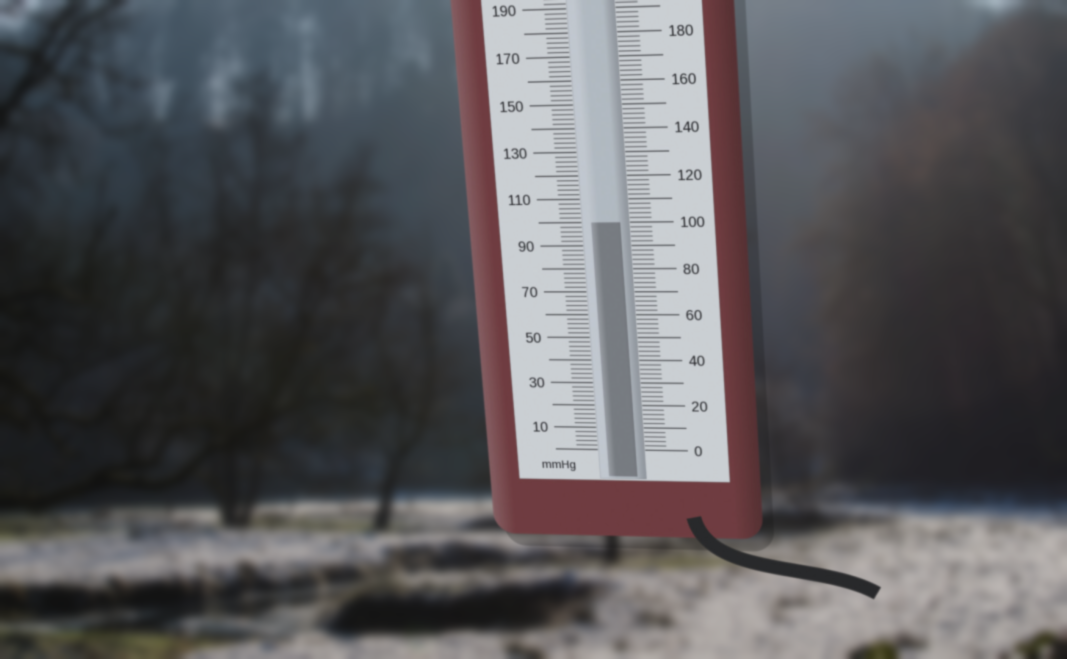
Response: 100 mmHg
